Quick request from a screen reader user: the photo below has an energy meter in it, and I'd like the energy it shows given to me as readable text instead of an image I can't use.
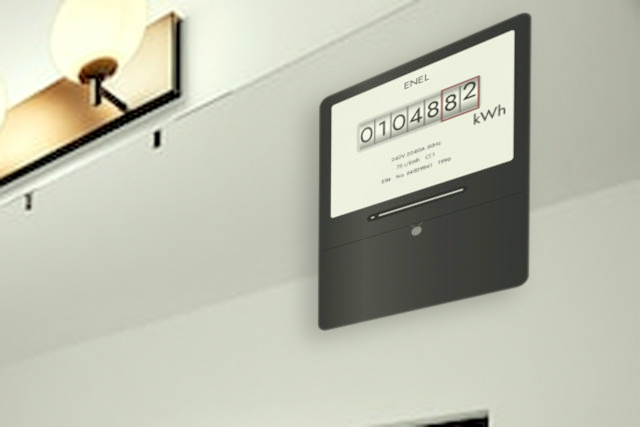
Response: 1048.82 kWh
